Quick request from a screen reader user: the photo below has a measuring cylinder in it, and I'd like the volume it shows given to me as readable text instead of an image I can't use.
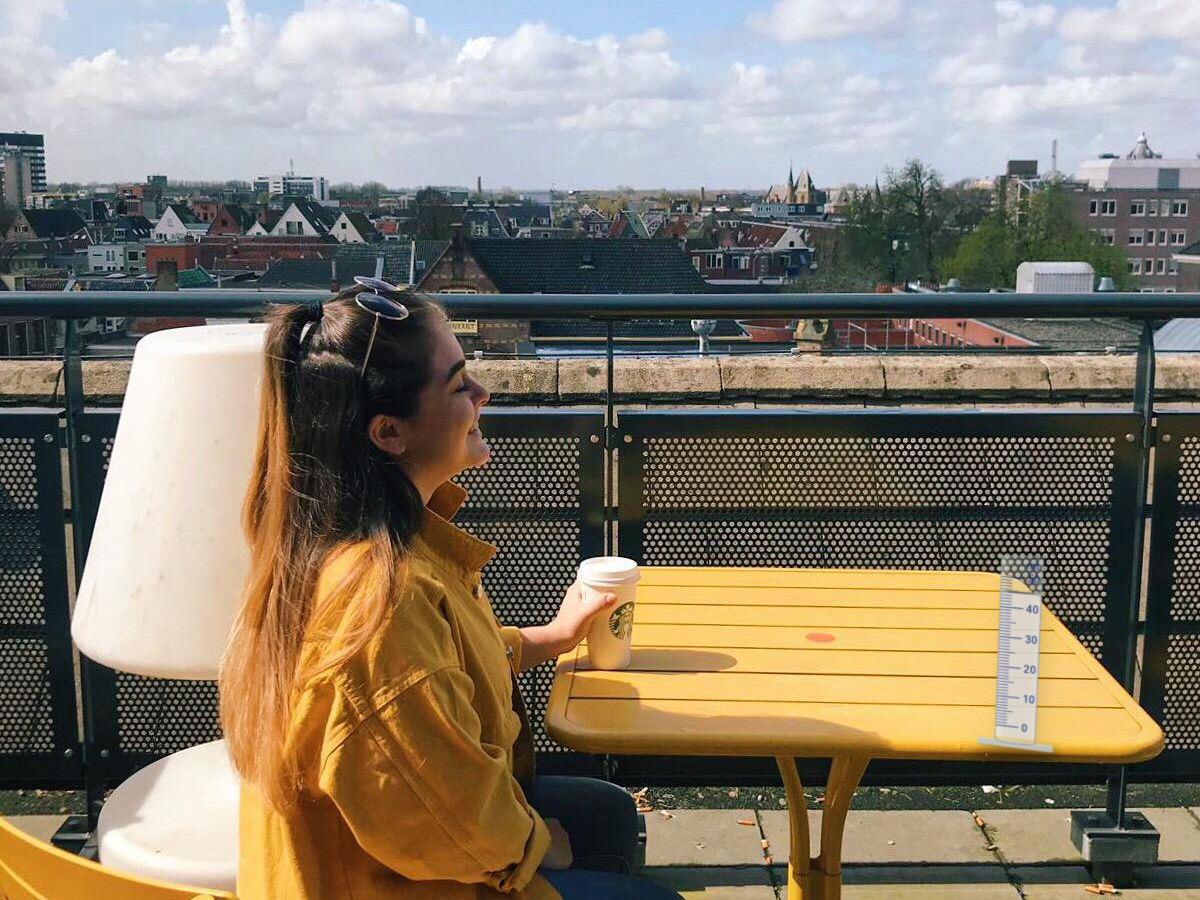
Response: 45 mL
